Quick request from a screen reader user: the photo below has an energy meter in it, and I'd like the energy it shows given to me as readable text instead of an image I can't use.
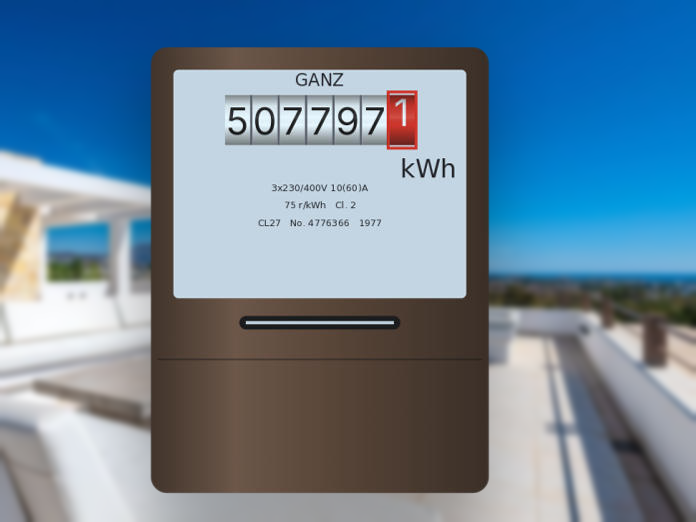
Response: 507797.1 kWh
